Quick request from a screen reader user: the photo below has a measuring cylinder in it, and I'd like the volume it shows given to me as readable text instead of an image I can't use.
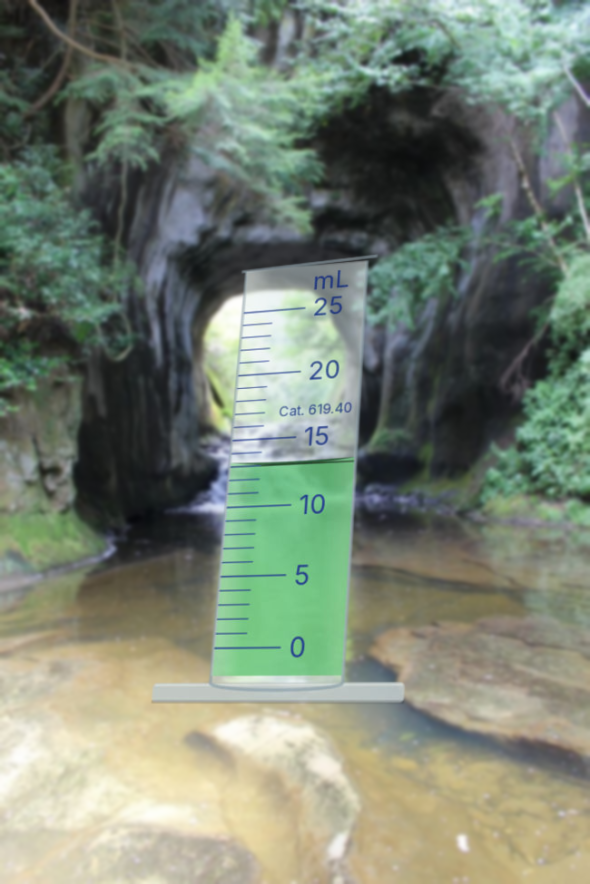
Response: 13 mL
